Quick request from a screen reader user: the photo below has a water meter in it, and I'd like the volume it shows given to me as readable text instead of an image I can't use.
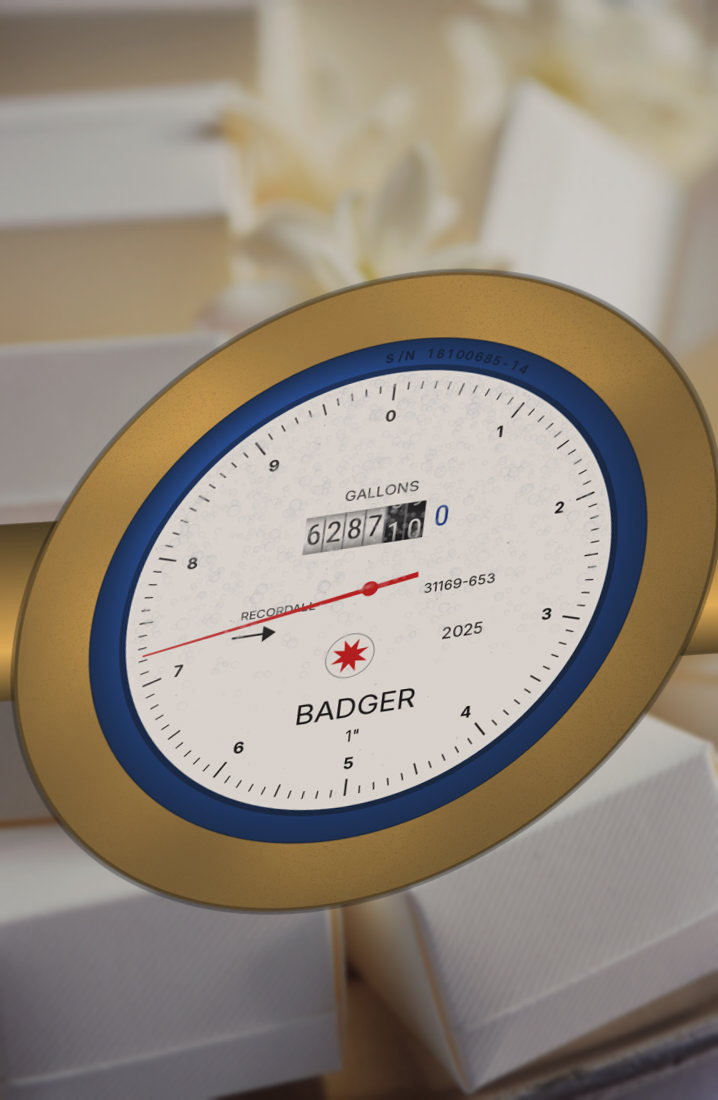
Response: 6287097.2 gal
